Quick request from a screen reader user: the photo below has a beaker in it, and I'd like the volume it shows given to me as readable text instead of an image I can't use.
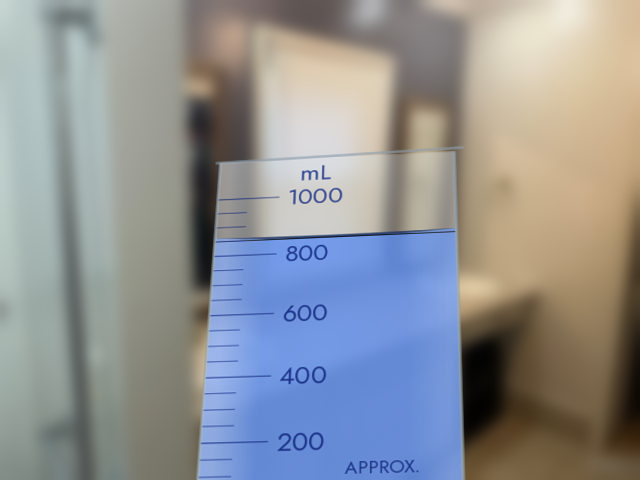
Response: 850 mL
